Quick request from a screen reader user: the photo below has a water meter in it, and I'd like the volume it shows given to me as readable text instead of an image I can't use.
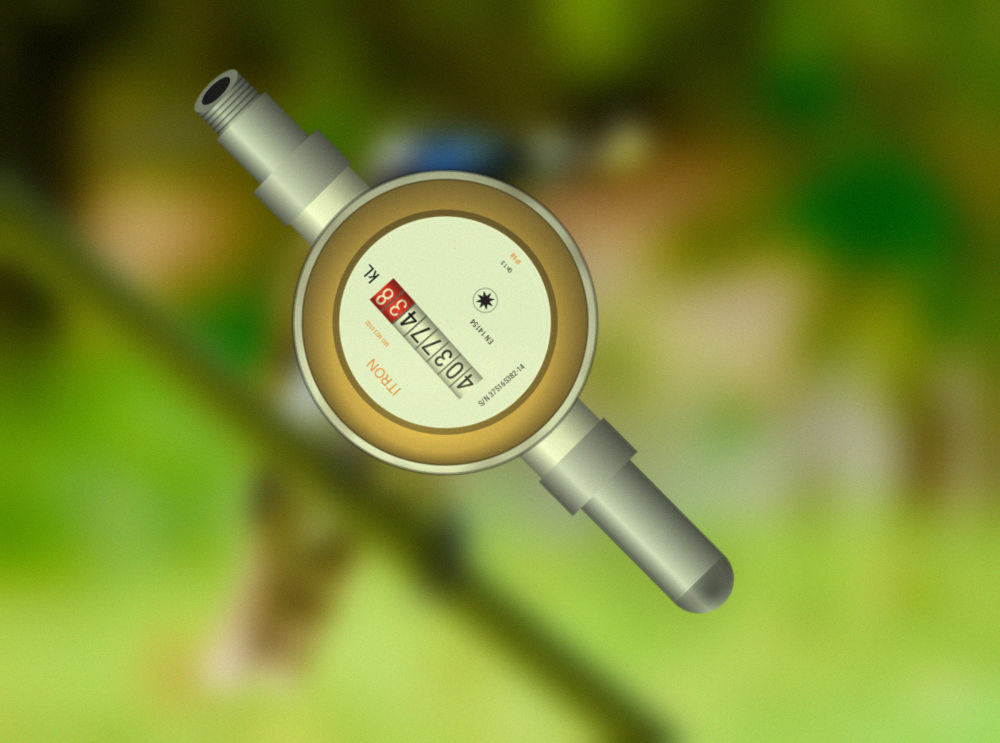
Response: 403774.38 kL
